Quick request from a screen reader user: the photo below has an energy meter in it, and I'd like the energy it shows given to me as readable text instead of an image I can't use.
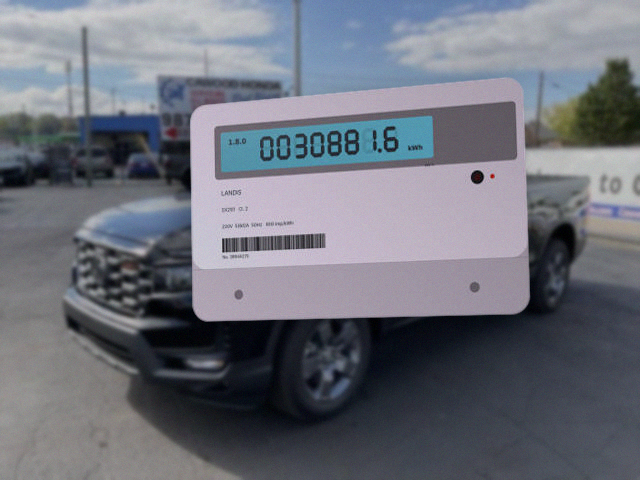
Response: 30881.6 kWh
